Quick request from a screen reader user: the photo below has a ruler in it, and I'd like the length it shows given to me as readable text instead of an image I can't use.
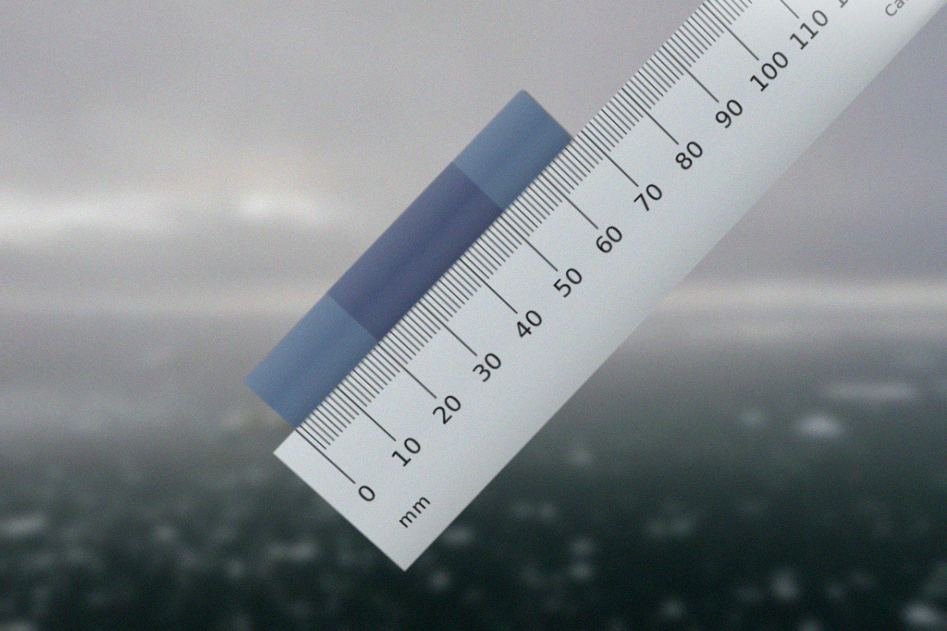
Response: 68 mm
